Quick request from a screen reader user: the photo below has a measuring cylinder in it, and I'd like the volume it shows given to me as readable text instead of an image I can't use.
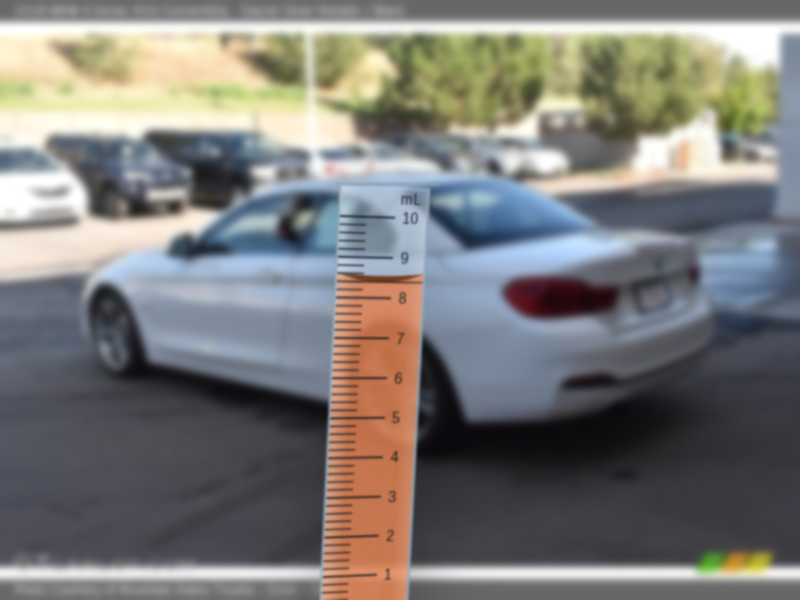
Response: 8.4 mL
